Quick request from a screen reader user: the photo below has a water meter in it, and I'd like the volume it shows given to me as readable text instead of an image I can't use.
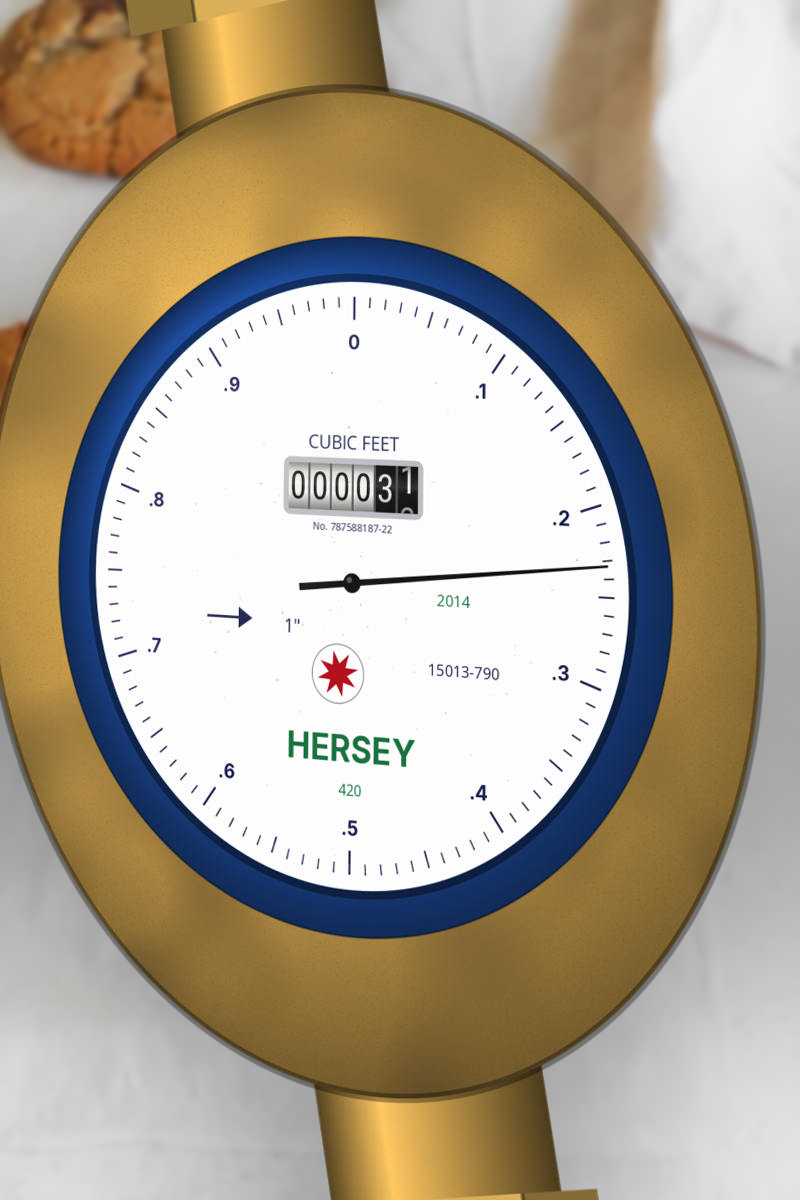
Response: 31.23 ft³
